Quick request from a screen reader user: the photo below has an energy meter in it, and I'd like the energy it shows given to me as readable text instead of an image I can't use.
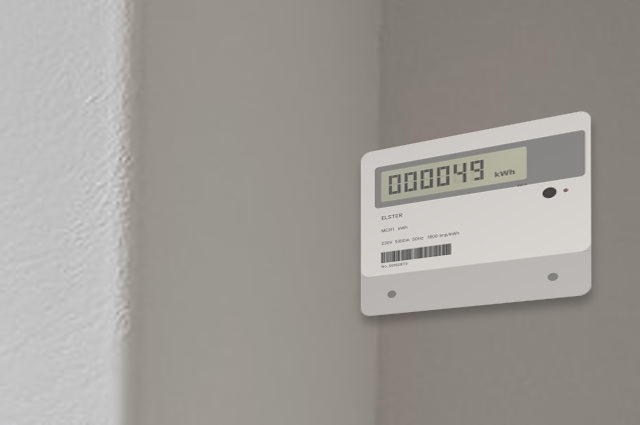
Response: 49 kWh
